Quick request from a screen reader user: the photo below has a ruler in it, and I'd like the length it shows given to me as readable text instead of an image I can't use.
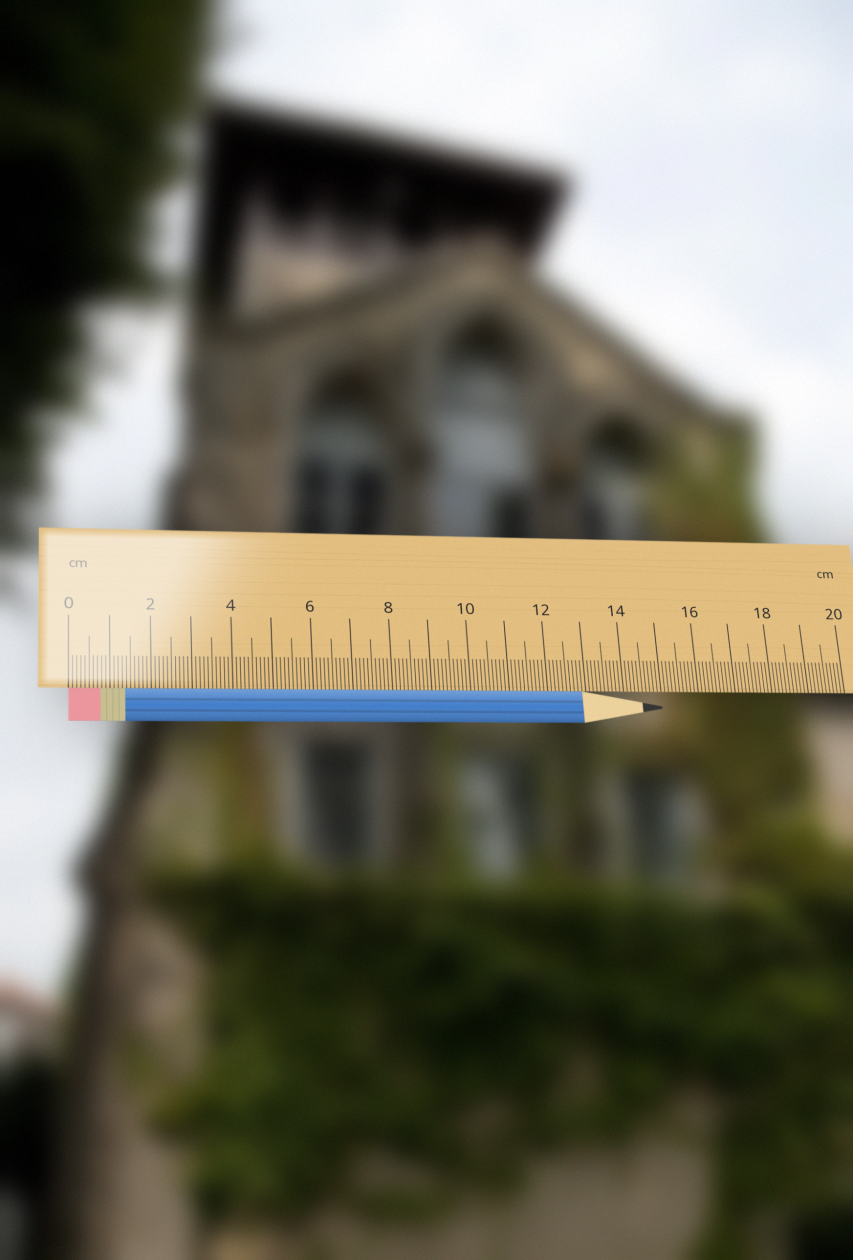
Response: 15 cm
